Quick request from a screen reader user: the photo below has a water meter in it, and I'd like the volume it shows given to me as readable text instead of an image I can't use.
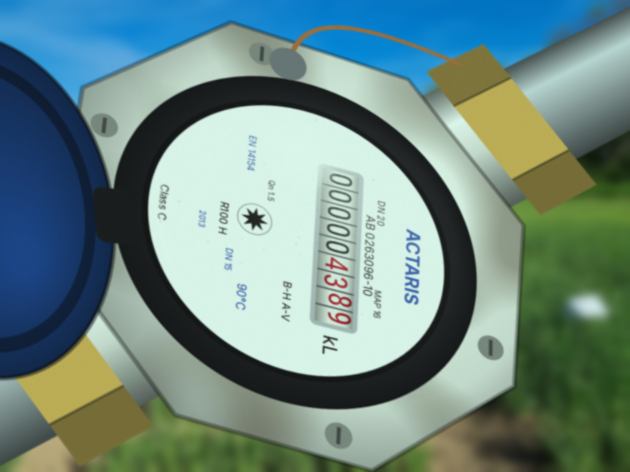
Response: 0.4389 kL
